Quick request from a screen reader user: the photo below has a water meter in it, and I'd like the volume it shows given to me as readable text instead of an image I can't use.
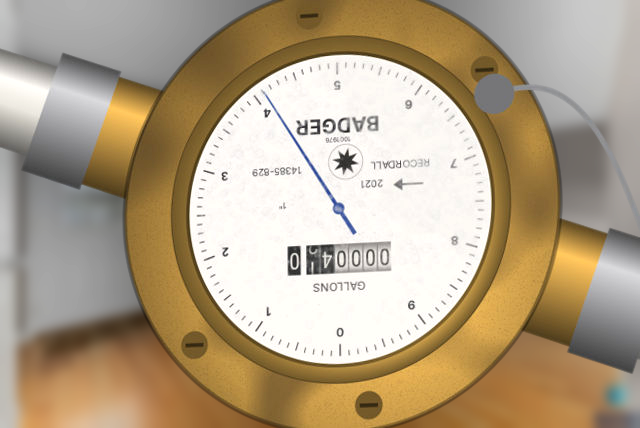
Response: 414.1 gal
